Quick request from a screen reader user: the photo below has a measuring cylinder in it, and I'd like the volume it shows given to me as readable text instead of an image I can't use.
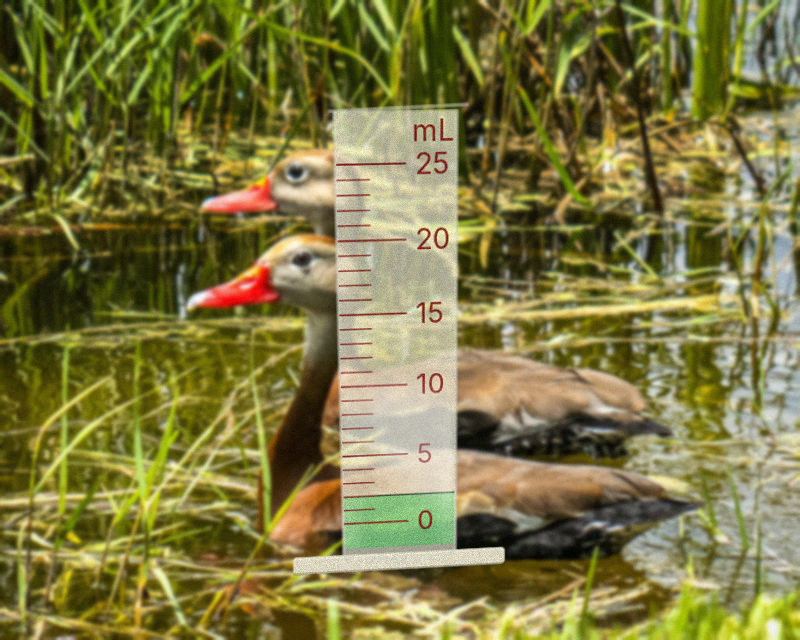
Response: 2 mL
